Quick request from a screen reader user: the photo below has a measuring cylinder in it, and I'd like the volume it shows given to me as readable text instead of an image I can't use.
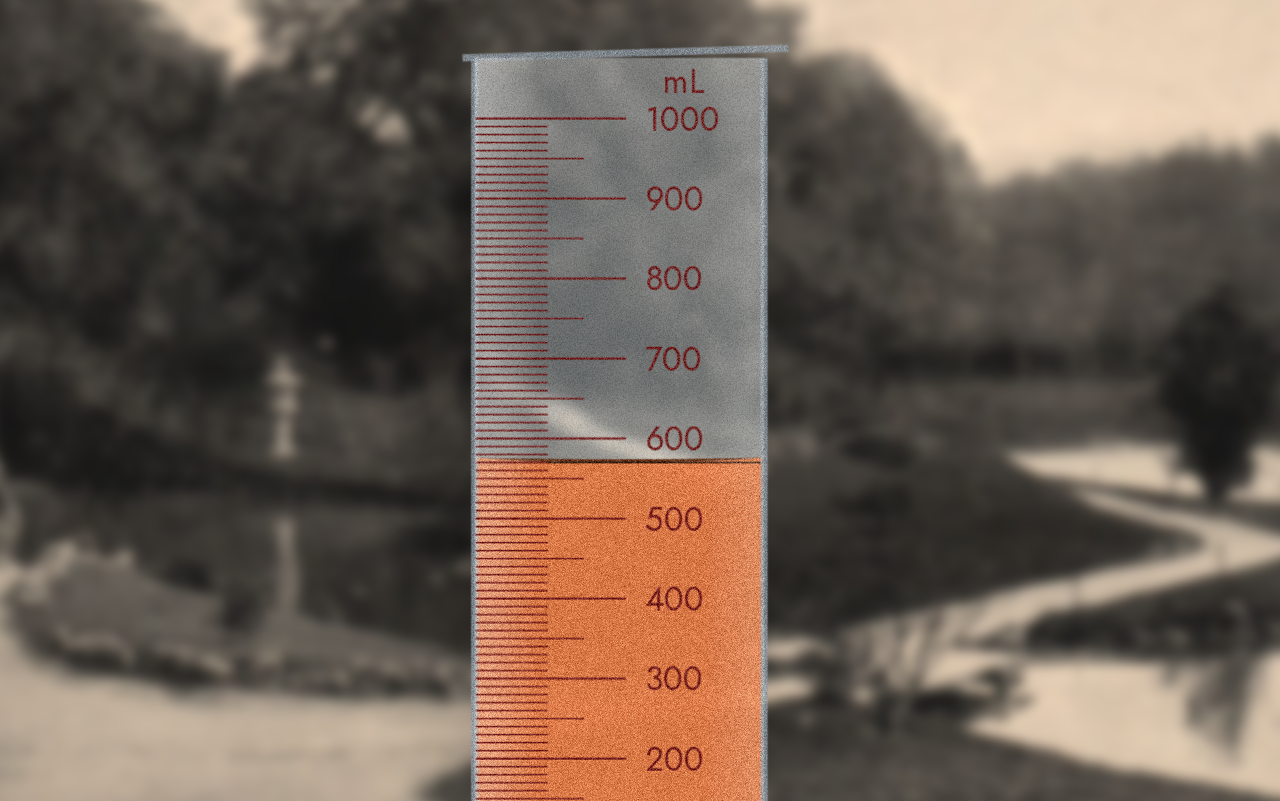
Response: 570 mL
